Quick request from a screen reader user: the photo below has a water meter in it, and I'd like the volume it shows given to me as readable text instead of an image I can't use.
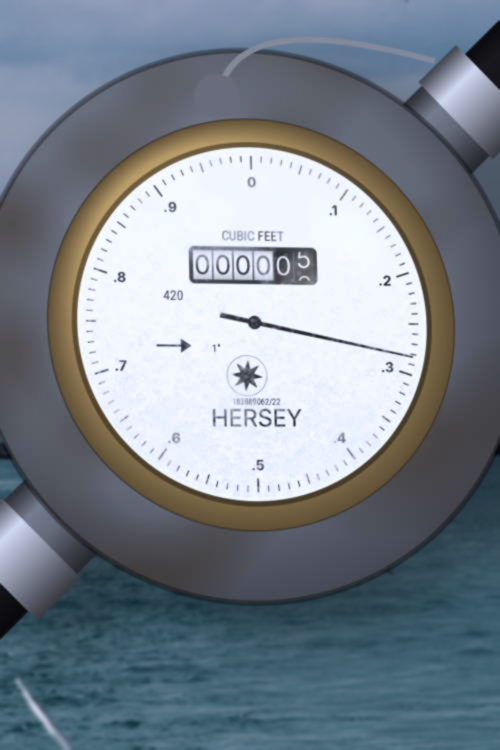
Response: 5.28 ft³
